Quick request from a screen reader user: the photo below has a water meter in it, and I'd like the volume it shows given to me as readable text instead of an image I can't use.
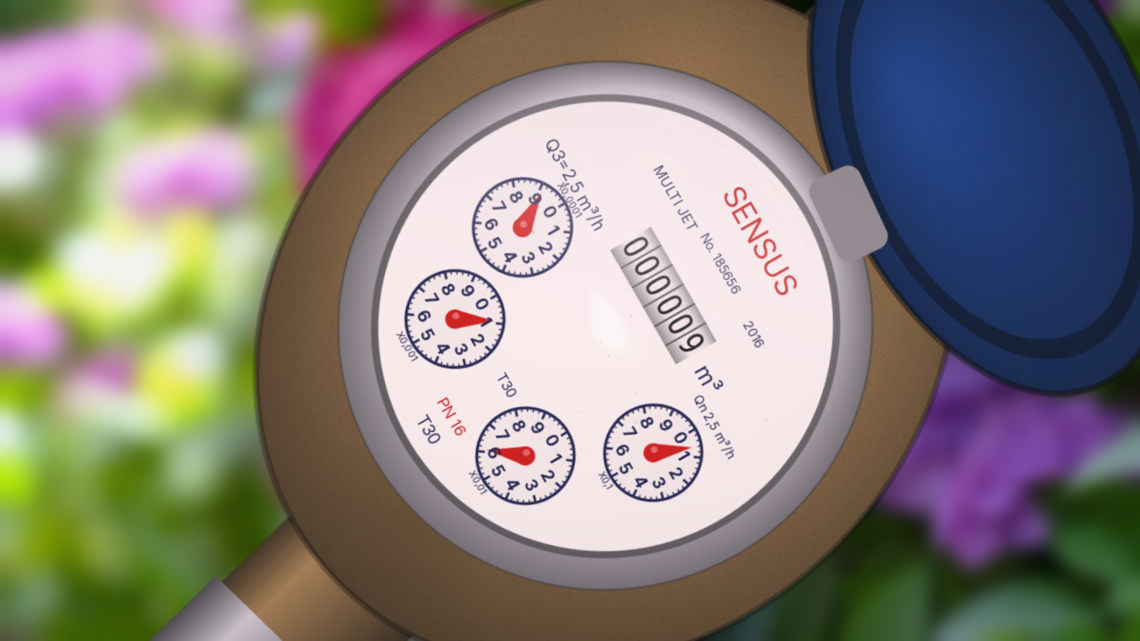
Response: 9.0609 m³
